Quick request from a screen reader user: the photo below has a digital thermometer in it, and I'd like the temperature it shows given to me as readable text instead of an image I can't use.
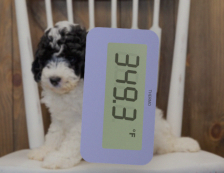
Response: 349.3 °F
